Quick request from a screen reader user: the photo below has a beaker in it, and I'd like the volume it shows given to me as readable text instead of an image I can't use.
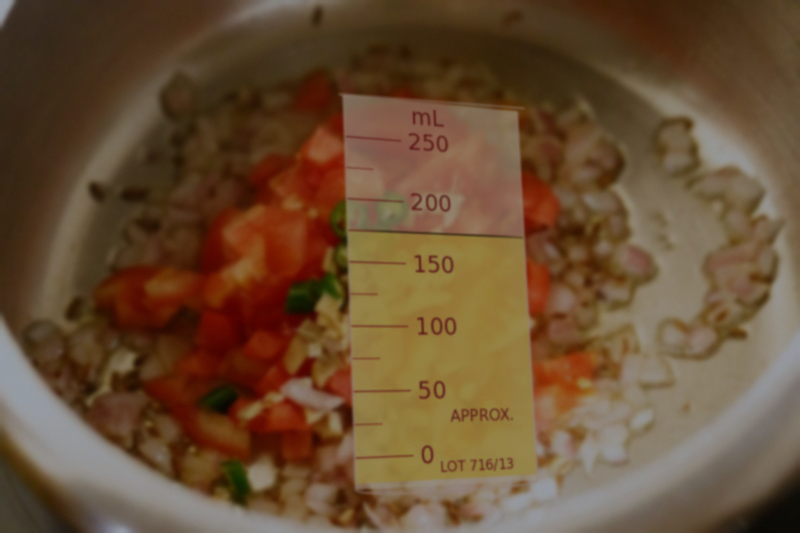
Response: 175 mL
